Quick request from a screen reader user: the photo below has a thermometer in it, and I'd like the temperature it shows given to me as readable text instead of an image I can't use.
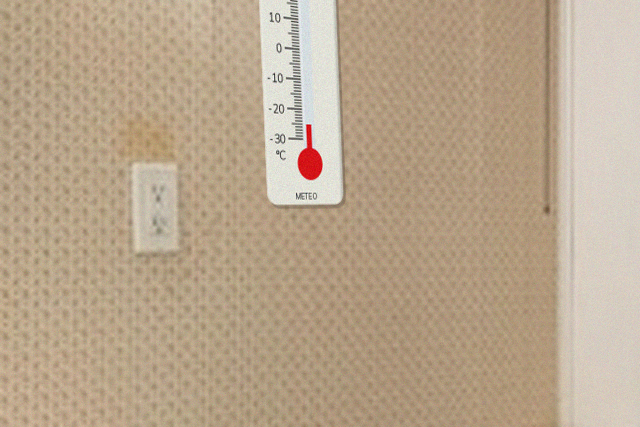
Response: -25 °C
